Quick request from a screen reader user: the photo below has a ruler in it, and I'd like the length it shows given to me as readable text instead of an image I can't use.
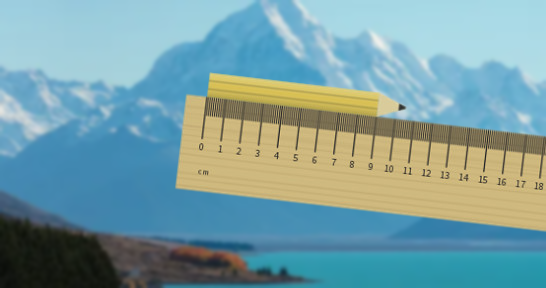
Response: 10.5 cm
